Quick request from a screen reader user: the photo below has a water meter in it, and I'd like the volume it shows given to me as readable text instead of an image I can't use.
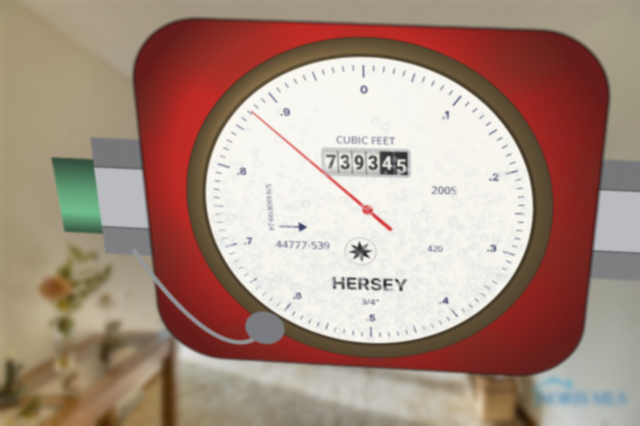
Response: 739344.87 ft³
